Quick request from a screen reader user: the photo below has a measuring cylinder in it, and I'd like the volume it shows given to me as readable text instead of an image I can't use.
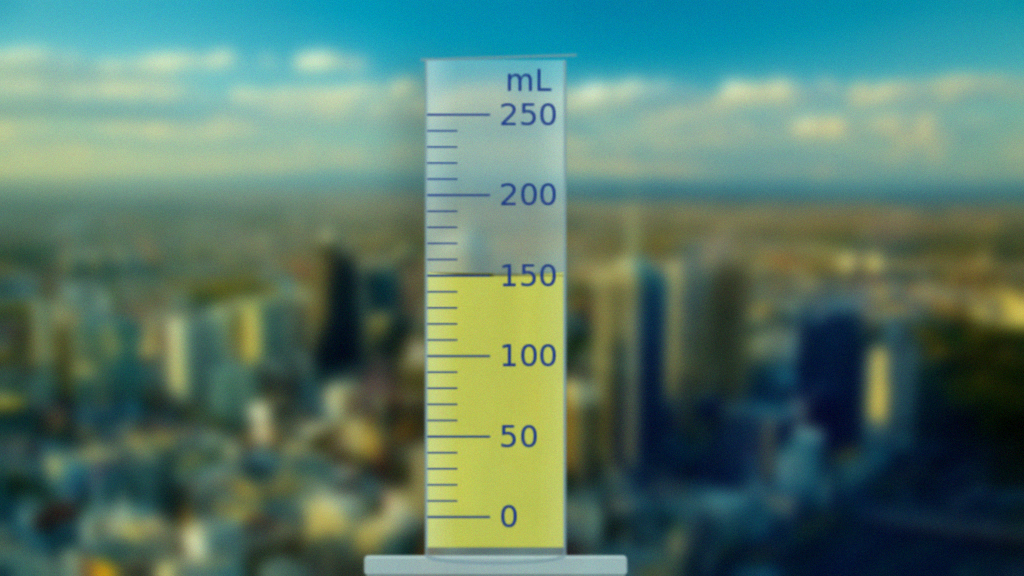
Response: 150 mL
